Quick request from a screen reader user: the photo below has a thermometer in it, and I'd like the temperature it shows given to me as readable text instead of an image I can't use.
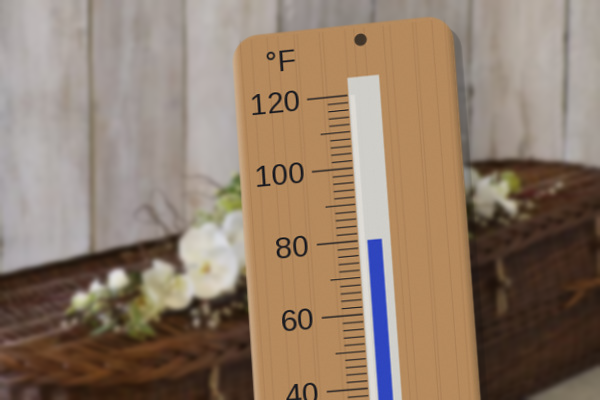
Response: 80 °F
